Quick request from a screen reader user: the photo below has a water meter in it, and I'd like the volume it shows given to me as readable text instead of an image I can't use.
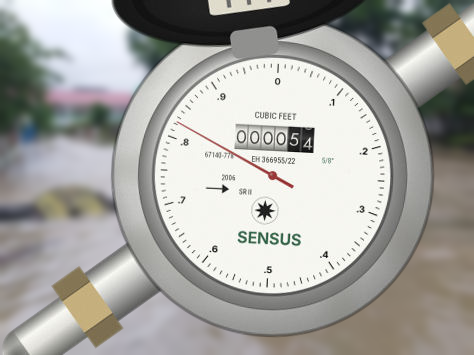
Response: 53.82 ft³
